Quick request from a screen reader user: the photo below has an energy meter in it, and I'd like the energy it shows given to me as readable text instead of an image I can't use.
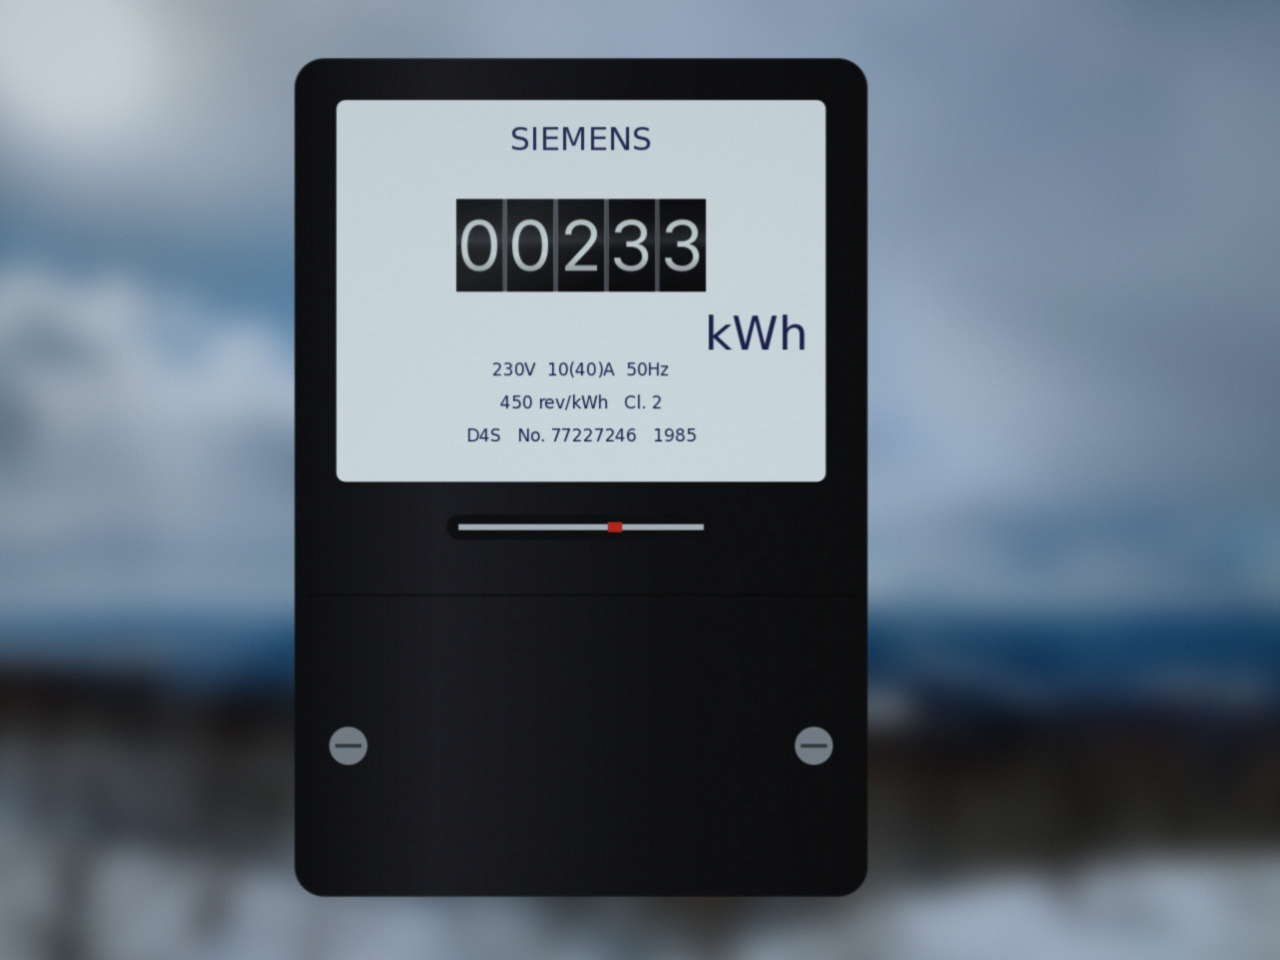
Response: 233 kWh
